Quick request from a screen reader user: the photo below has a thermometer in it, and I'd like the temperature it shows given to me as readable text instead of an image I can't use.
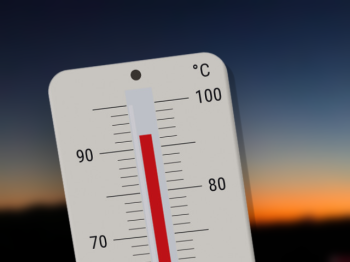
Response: 93 °C
